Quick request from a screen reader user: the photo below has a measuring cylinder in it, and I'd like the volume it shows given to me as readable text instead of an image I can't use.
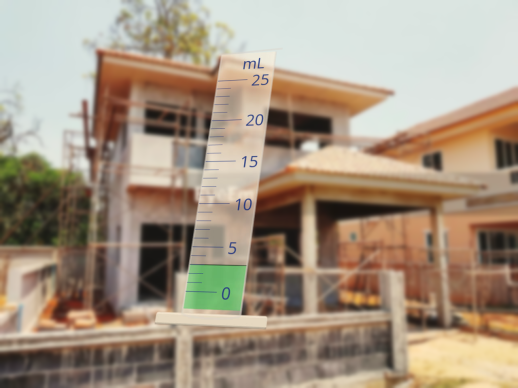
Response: 3 mL
